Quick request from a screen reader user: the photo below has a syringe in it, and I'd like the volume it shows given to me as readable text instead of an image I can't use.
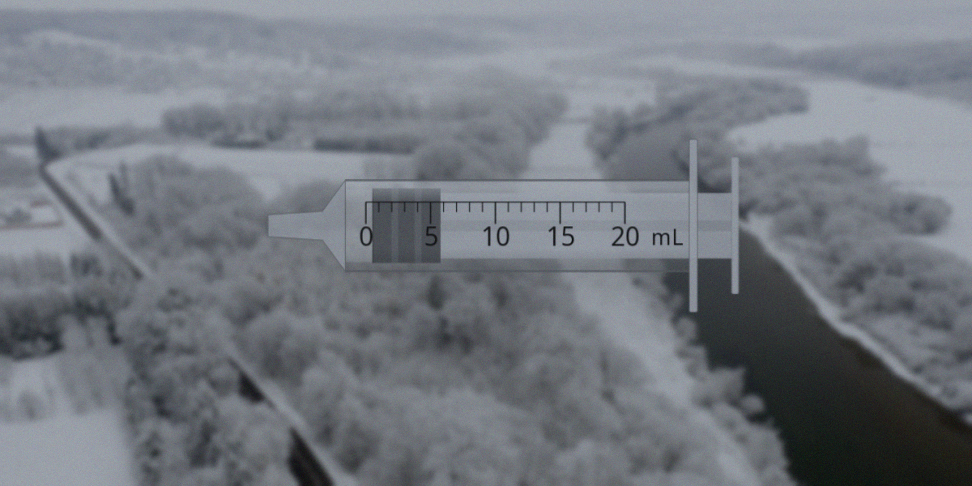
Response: 0.5 mL
